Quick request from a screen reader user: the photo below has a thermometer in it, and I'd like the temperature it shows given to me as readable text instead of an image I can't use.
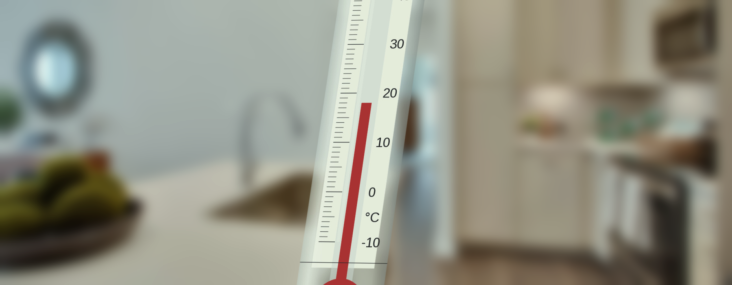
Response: 18 °C
